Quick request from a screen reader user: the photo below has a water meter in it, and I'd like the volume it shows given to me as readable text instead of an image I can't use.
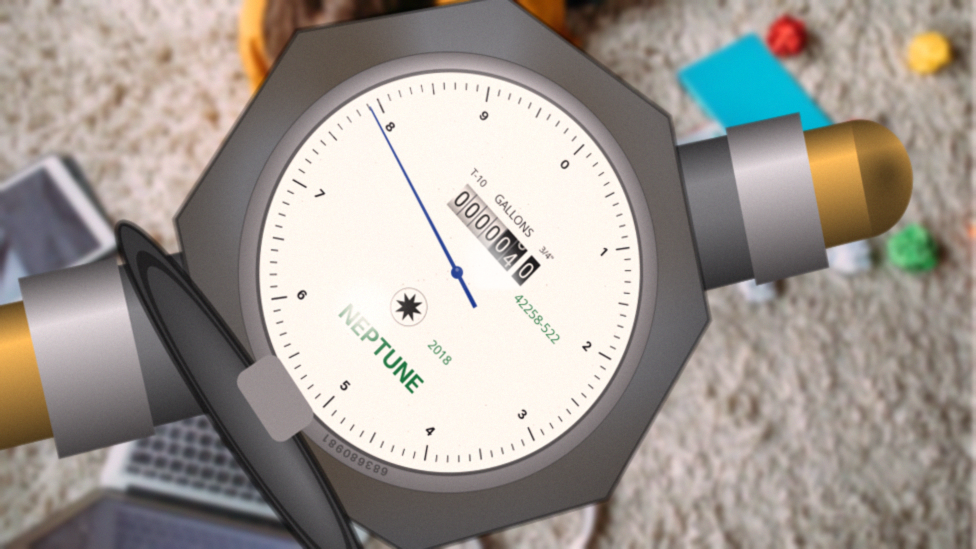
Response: 37.9 gal
